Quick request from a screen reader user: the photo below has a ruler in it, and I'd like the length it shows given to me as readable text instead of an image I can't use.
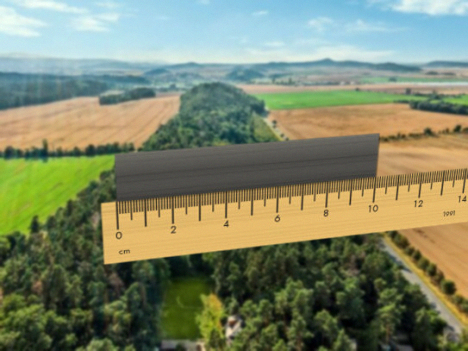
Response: 10 cm
